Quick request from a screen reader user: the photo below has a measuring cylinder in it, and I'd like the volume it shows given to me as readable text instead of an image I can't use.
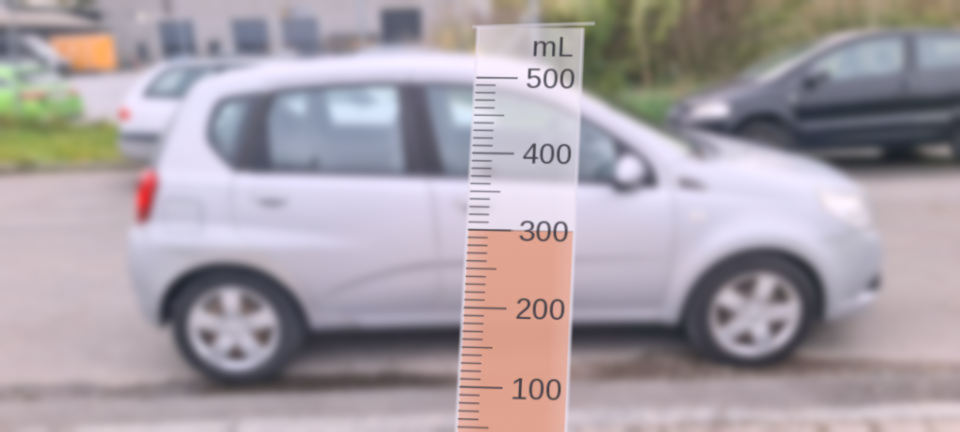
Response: 300 mL
